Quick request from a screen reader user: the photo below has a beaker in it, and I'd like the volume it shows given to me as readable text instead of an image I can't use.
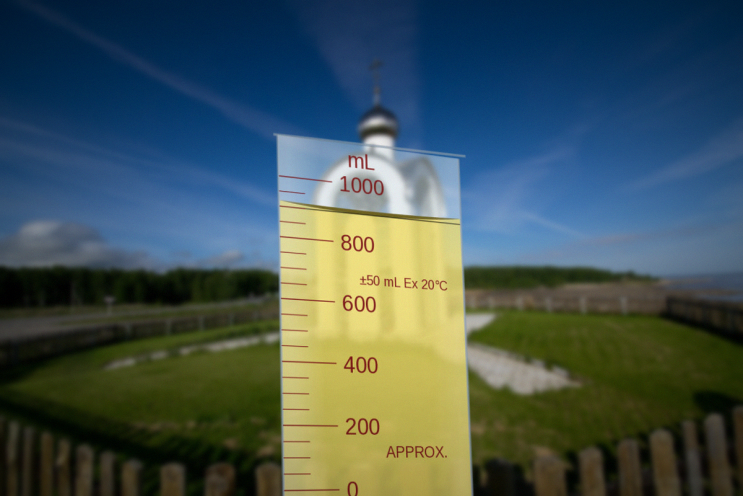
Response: 900 mL
